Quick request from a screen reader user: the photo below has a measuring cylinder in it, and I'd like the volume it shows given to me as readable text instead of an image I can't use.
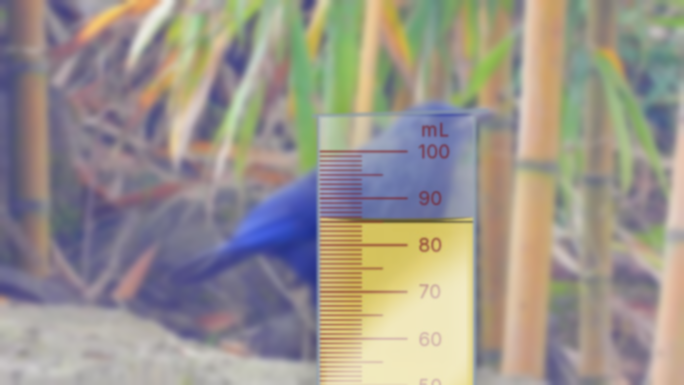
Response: 85 mL
